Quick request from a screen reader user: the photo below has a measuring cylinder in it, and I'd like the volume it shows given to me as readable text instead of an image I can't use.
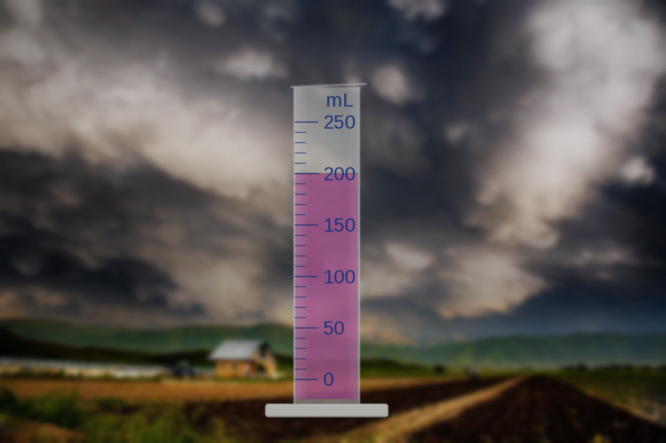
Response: 200 mL
